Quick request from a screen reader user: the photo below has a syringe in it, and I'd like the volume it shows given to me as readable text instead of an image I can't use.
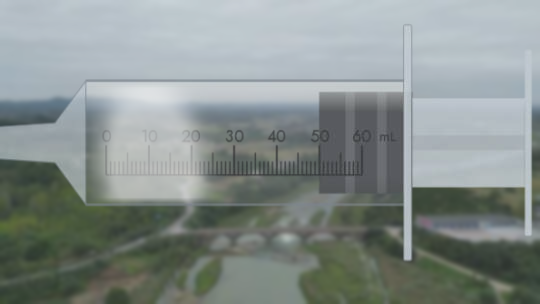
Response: 50 mL
